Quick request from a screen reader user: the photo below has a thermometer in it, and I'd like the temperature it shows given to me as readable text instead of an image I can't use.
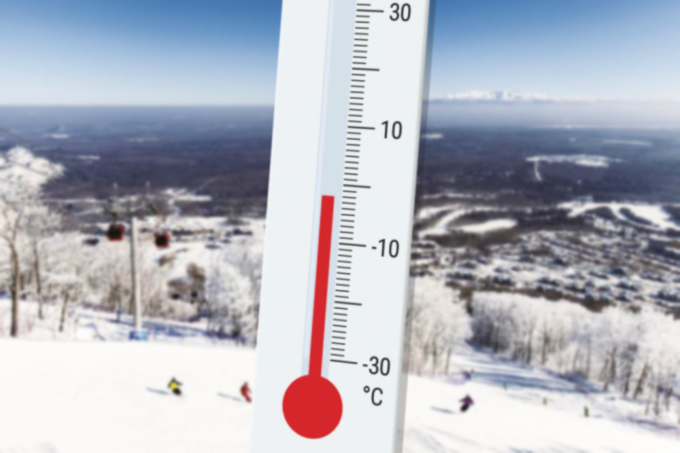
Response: -2 °C
